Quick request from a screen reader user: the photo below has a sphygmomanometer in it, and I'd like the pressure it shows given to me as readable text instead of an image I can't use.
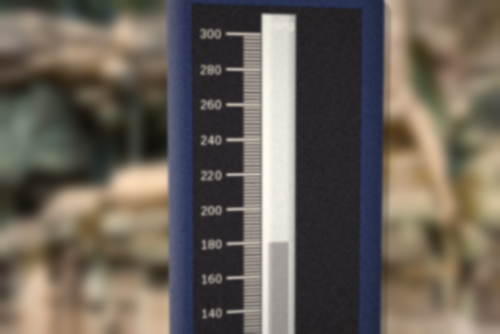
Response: 180 mmHg
